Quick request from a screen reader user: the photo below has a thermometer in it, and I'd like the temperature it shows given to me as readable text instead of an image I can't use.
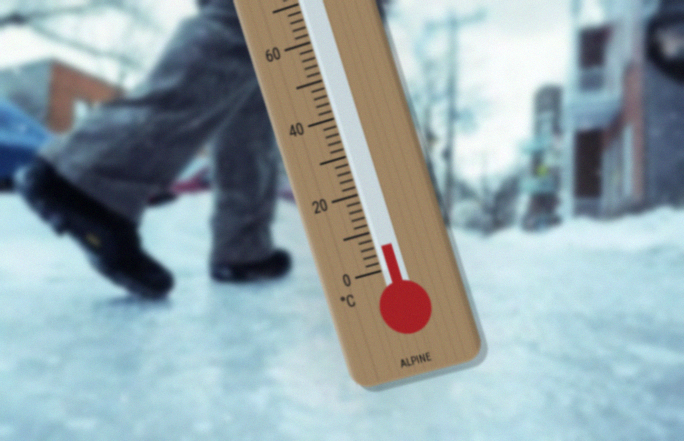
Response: 6 °C
